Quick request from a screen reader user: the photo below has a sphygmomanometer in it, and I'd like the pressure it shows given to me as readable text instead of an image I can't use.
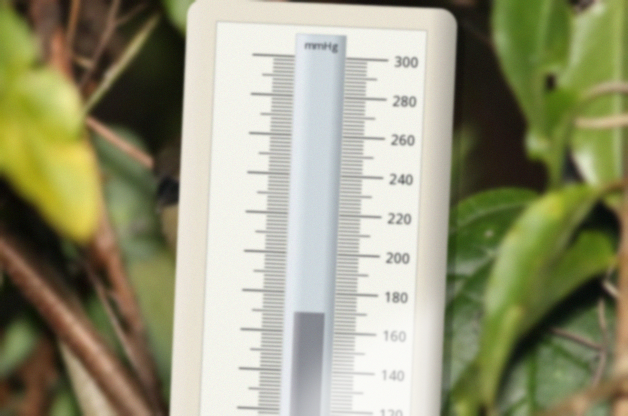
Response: 170 mmHg
